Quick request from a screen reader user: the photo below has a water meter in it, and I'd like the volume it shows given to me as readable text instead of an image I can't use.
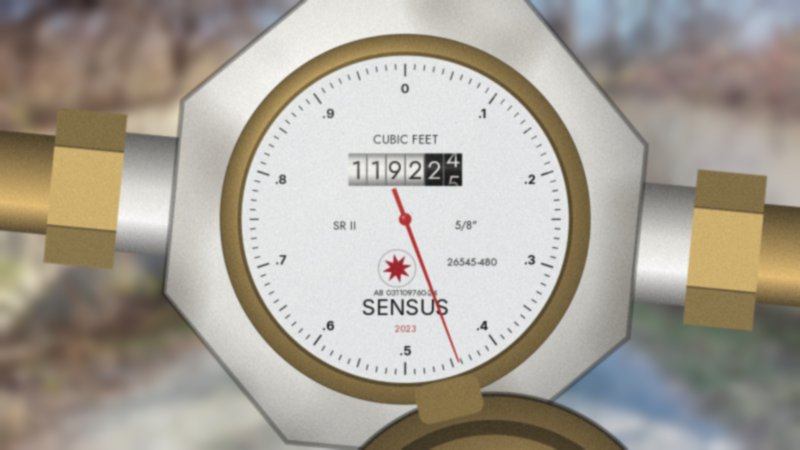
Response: 119224.44 ft³
